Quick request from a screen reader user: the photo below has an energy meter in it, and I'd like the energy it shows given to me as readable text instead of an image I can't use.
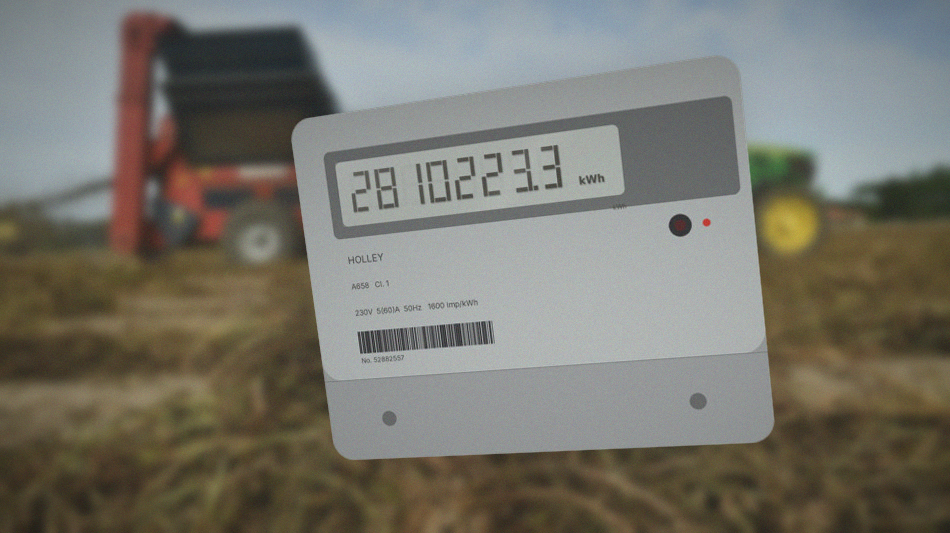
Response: 2810223.3 kWh
